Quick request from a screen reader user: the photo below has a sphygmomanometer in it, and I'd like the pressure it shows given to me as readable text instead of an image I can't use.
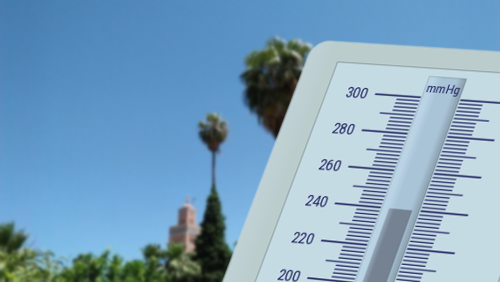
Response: 240 mmHg
